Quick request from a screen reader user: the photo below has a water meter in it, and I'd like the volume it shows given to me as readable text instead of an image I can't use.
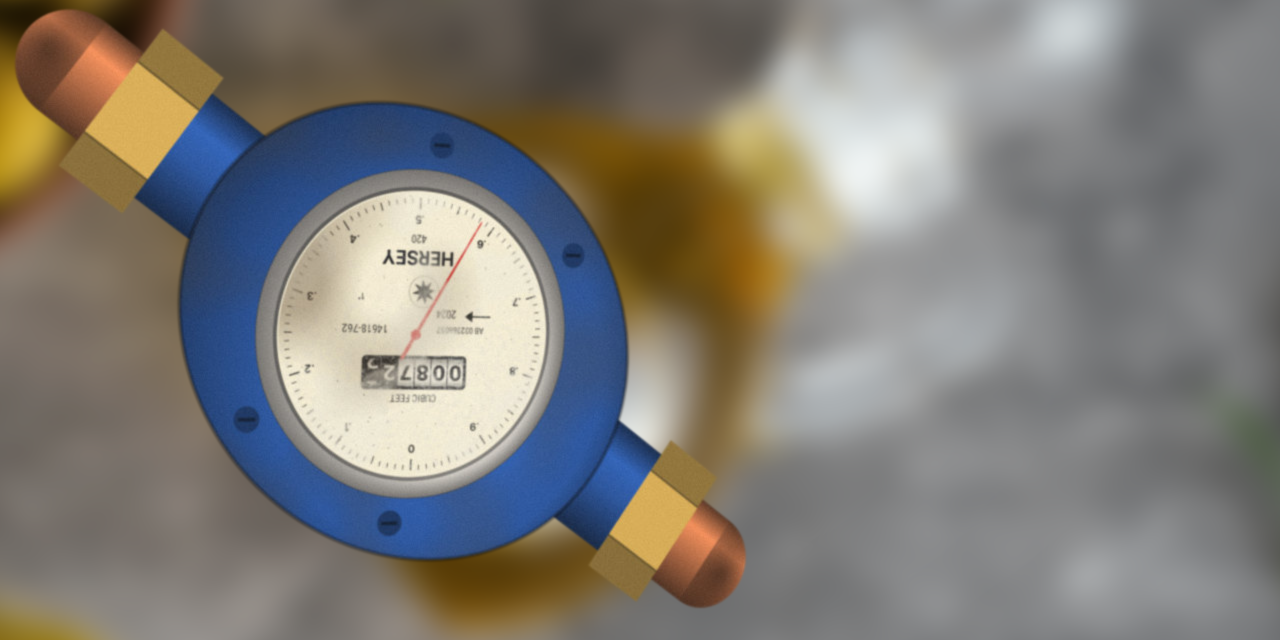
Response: 8721.58 ft³
